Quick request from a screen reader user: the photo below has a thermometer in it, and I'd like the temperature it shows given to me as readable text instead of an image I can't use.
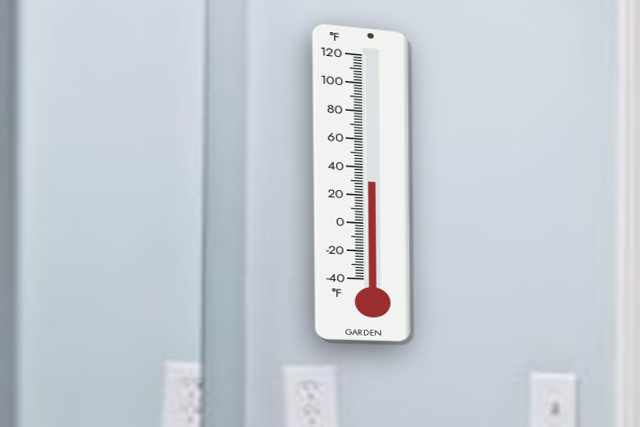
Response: 30 °F
